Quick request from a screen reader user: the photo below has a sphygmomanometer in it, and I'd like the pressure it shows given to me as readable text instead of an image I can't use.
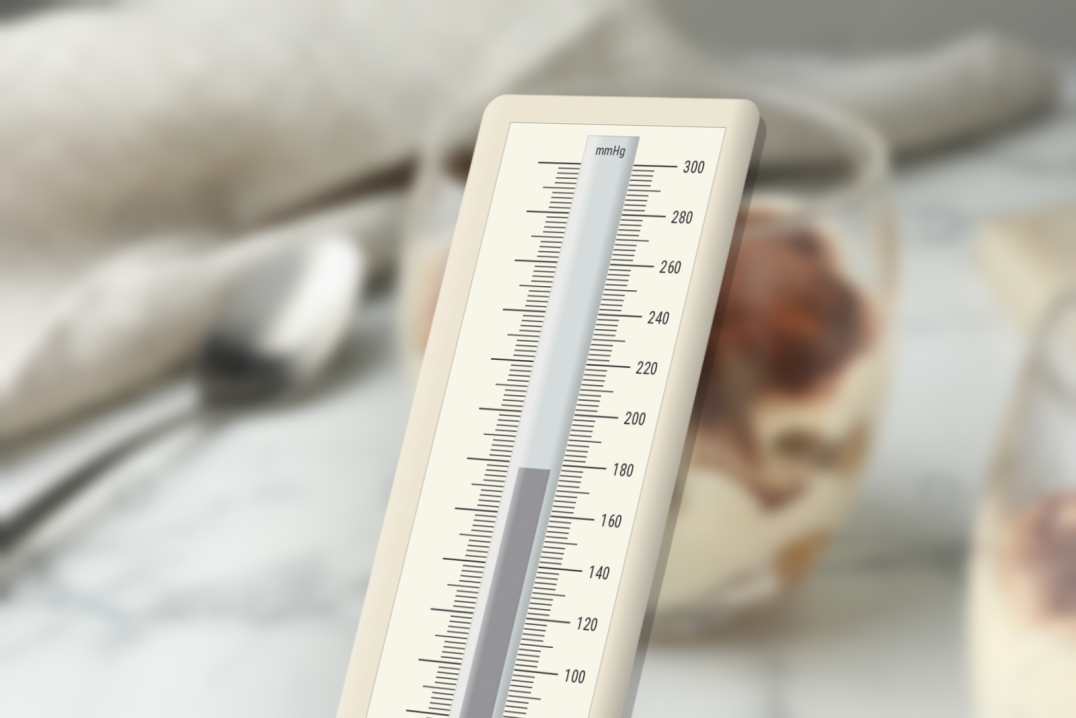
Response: 178 mmHg
